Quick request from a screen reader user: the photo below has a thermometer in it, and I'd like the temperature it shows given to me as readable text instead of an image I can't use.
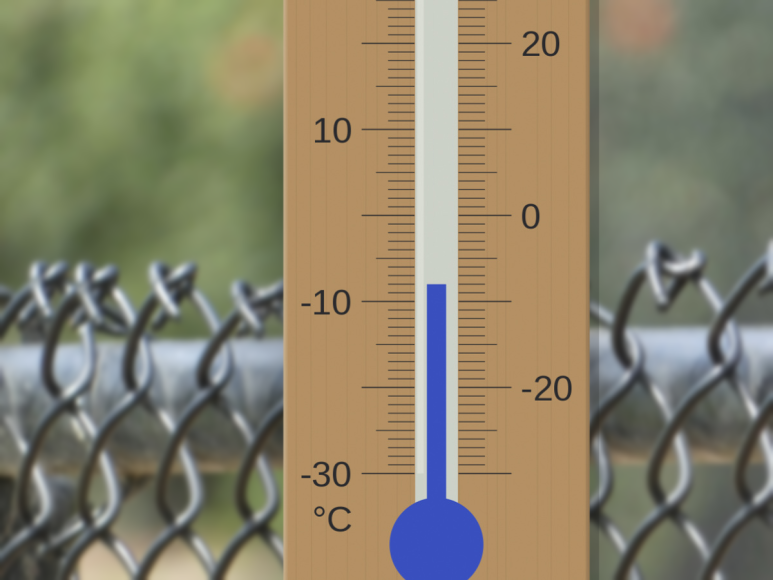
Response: -8 °C
